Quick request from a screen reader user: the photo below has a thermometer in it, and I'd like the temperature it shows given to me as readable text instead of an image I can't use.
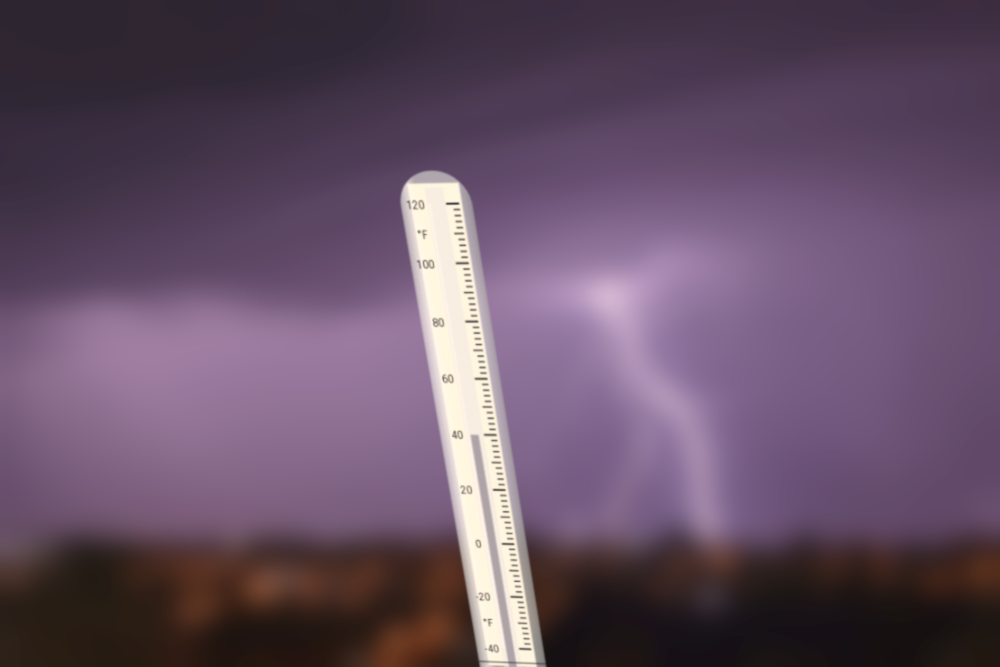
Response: 40 °F
